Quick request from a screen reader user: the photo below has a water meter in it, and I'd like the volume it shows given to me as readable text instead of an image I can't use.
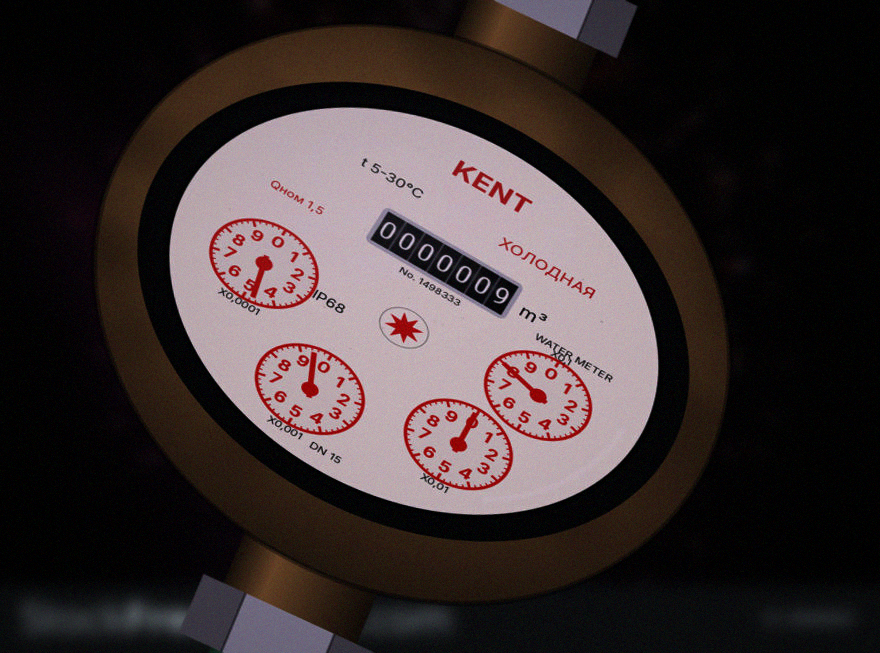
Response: 9.7994 m³
